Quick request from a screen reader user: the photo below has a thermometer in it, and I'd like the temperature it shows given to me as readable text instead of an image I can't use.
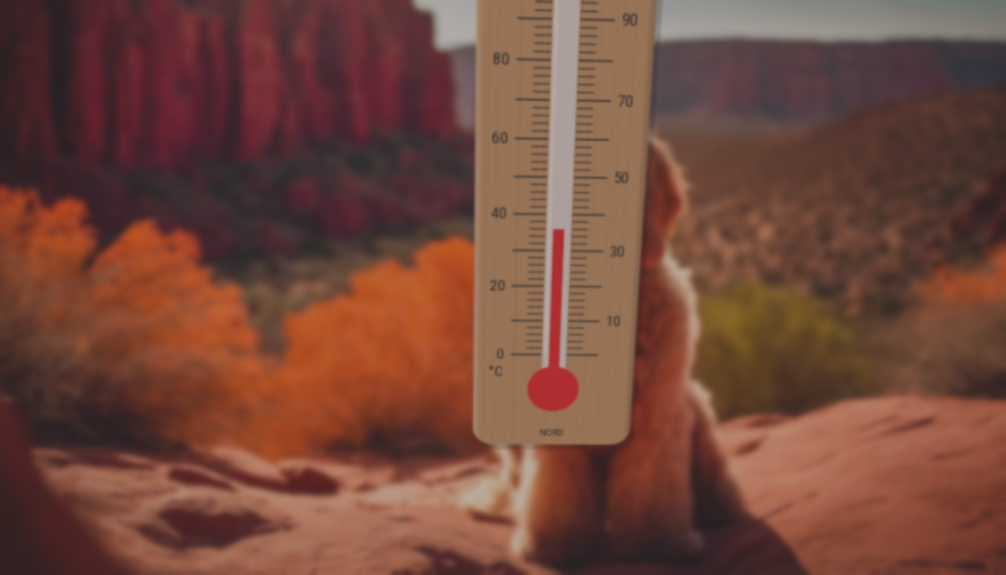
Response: 36 °C
